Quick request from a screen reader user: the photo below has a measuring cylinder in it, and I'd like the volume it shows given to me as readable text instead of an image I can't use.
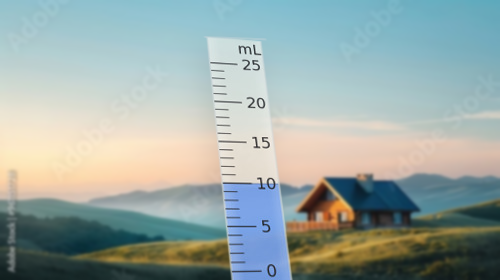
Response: 10 mL
